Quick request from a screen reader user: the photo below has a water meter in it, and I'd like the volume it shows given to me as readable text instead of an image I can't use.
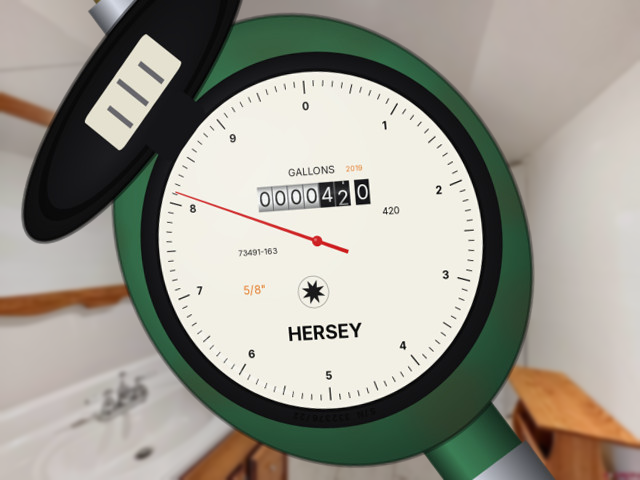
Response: 418.1 gal
